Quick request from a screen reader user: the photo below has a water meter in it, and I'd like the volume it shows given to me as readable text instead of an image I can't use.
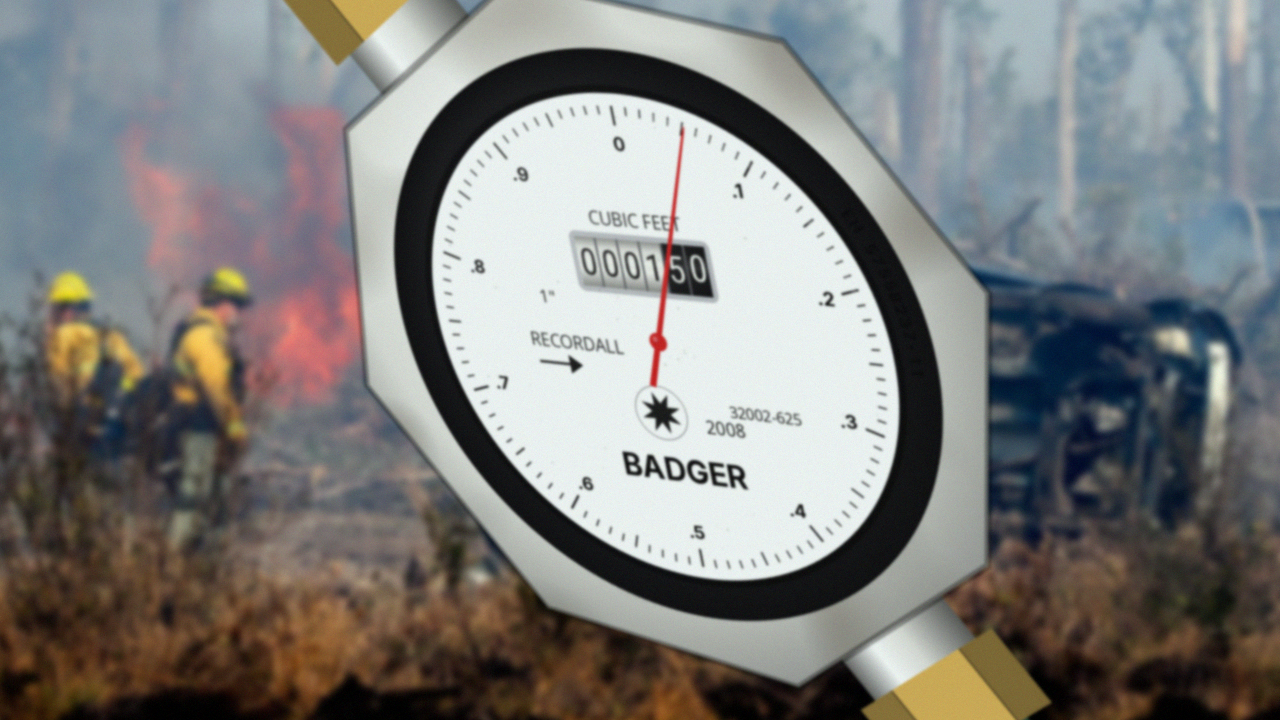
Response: 150.05 ft³
